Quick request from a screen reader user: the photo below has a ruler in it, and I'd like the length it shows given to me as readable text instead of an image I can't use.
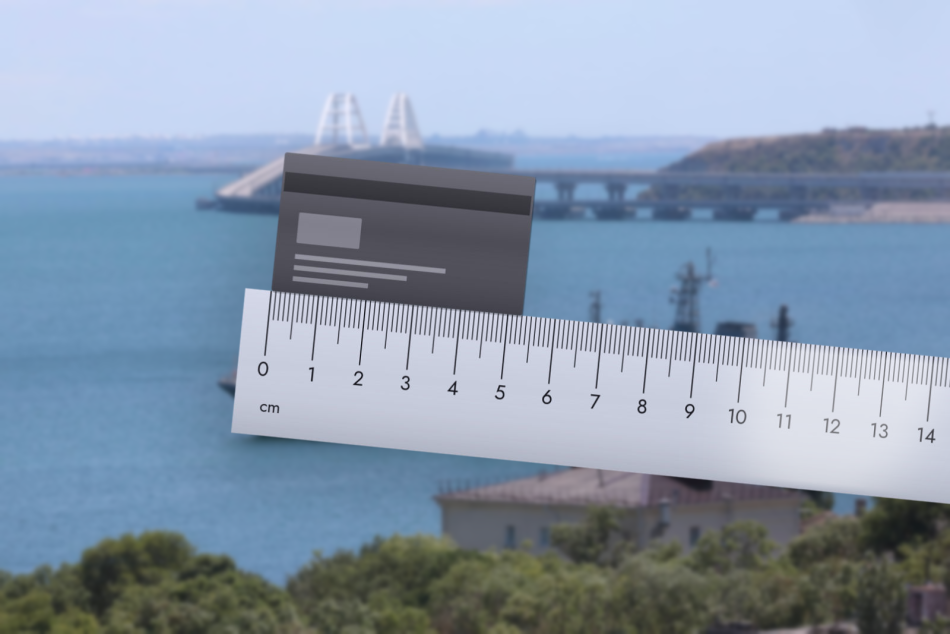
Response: 5.3 cm
